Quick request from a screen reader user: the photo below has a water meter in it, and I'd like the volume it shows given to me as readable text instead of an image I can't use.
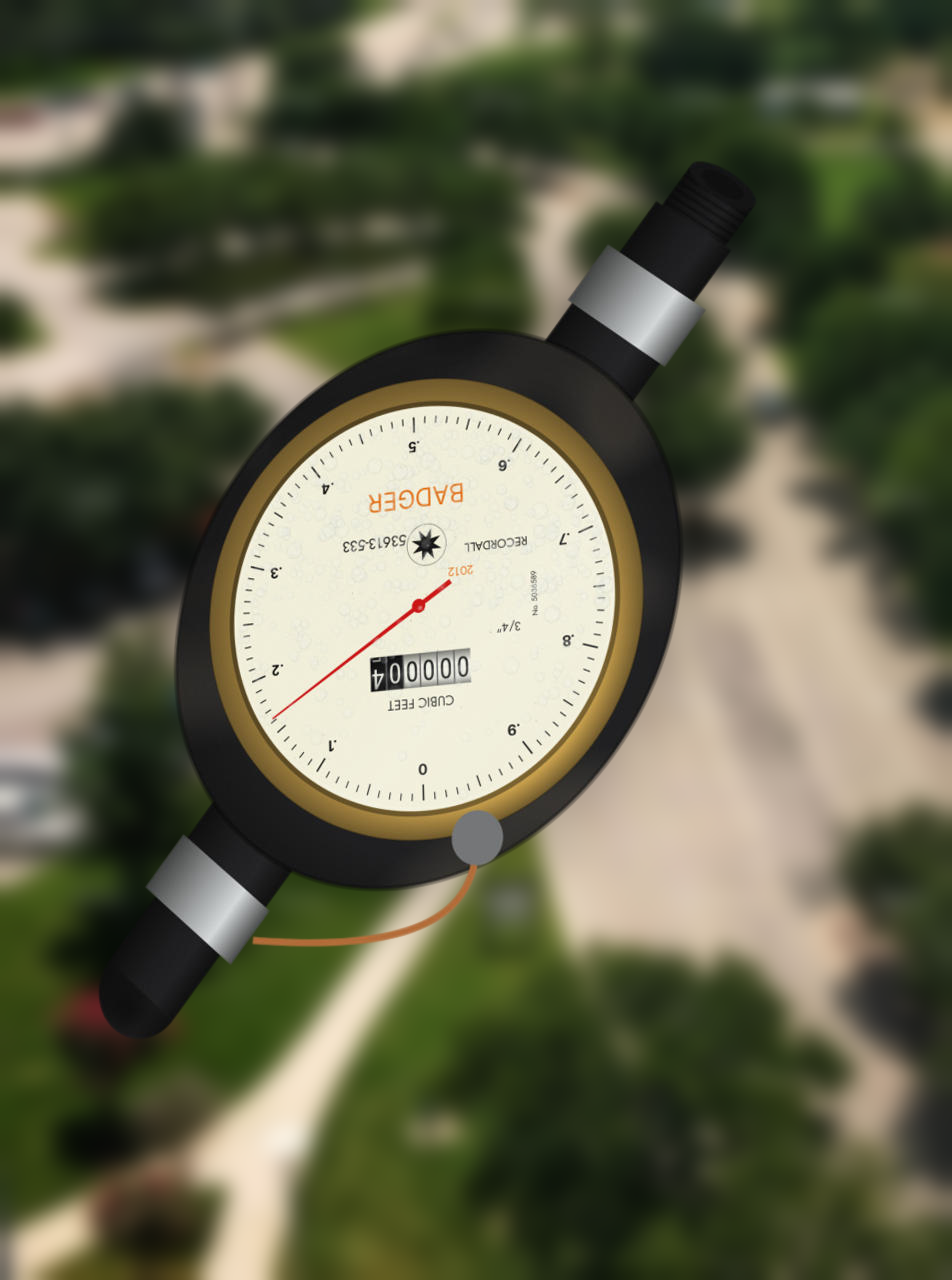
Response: 4.16 ft³
